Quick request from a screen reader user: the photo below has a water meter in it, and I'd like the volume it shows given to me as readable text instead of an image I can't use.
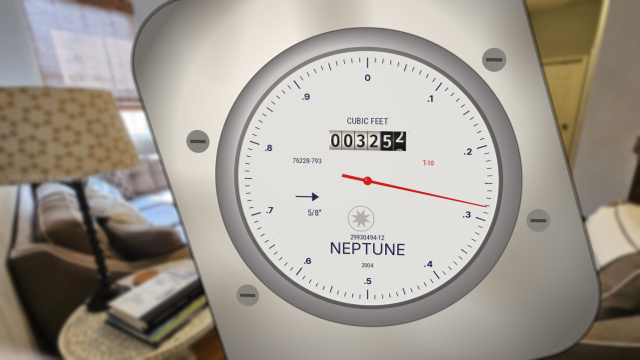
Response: 3252.28 ft³
